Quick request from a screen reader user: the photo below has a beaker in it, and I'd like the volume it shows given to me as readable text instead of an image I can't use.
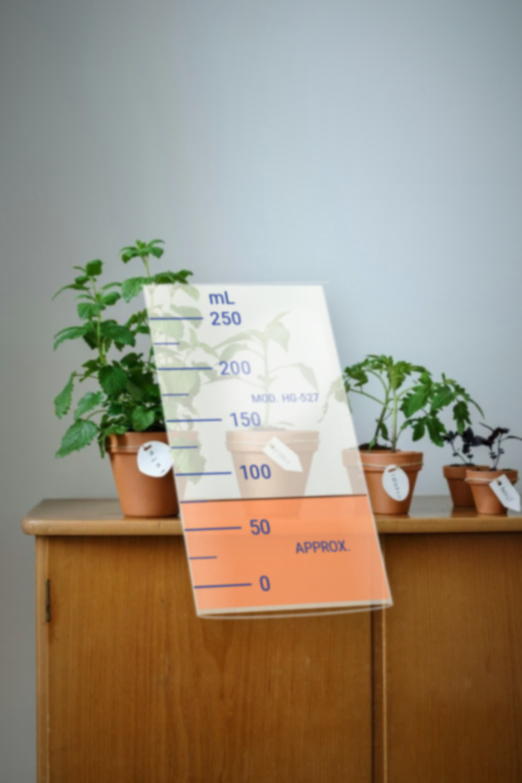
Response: 75 mL
